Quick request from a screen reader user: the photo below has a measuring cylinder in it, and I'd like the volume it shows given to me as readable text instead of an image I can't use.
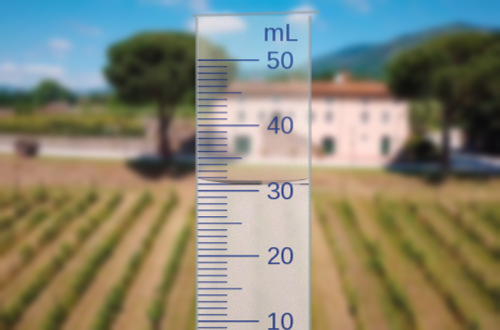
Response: 31 mL
